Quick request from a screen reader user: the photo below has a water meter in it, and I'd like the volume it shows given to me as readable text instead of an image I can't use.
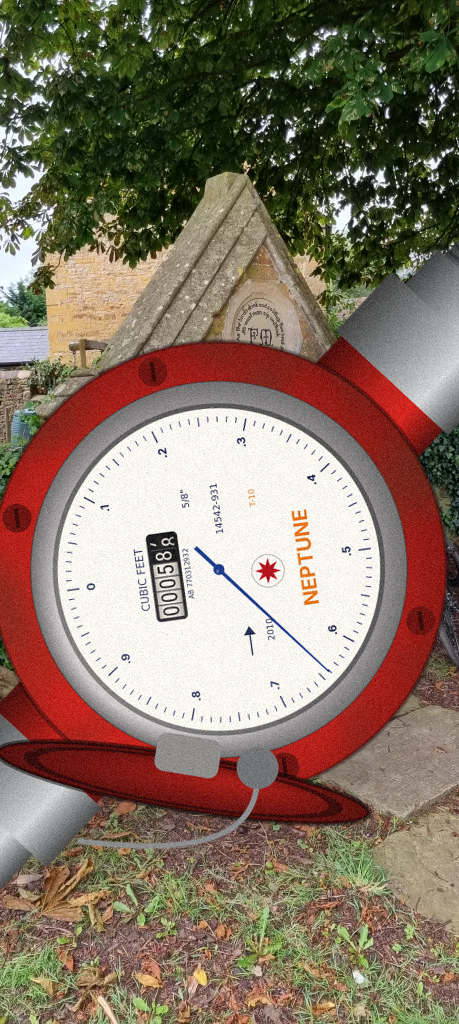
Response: 587.64 ft³
